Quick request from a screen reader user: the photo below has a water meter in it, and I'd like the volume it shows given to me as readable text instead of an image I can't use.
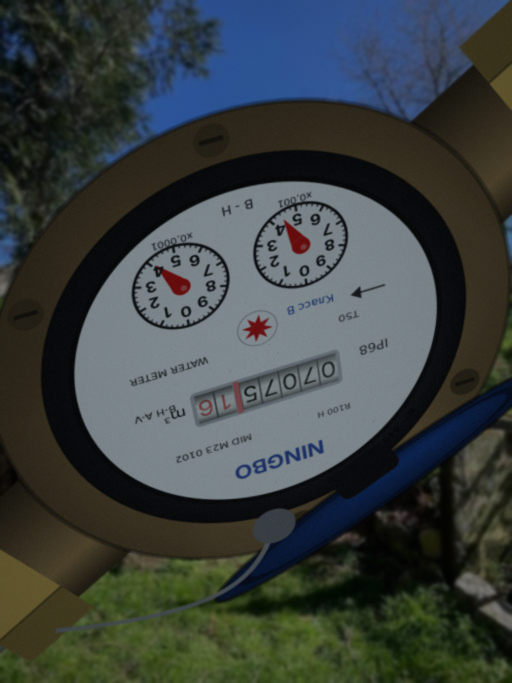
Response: 7075.1644 m³
